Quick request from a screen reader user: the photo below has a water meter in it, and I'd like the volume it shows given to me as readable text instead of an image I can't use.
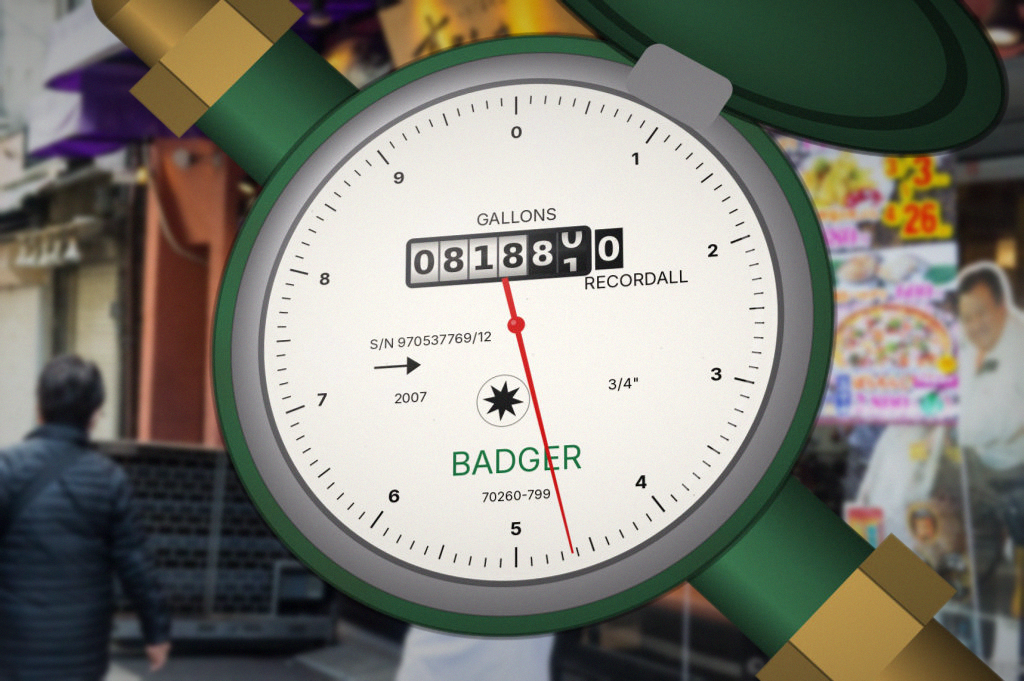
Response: 818804.6 gal
